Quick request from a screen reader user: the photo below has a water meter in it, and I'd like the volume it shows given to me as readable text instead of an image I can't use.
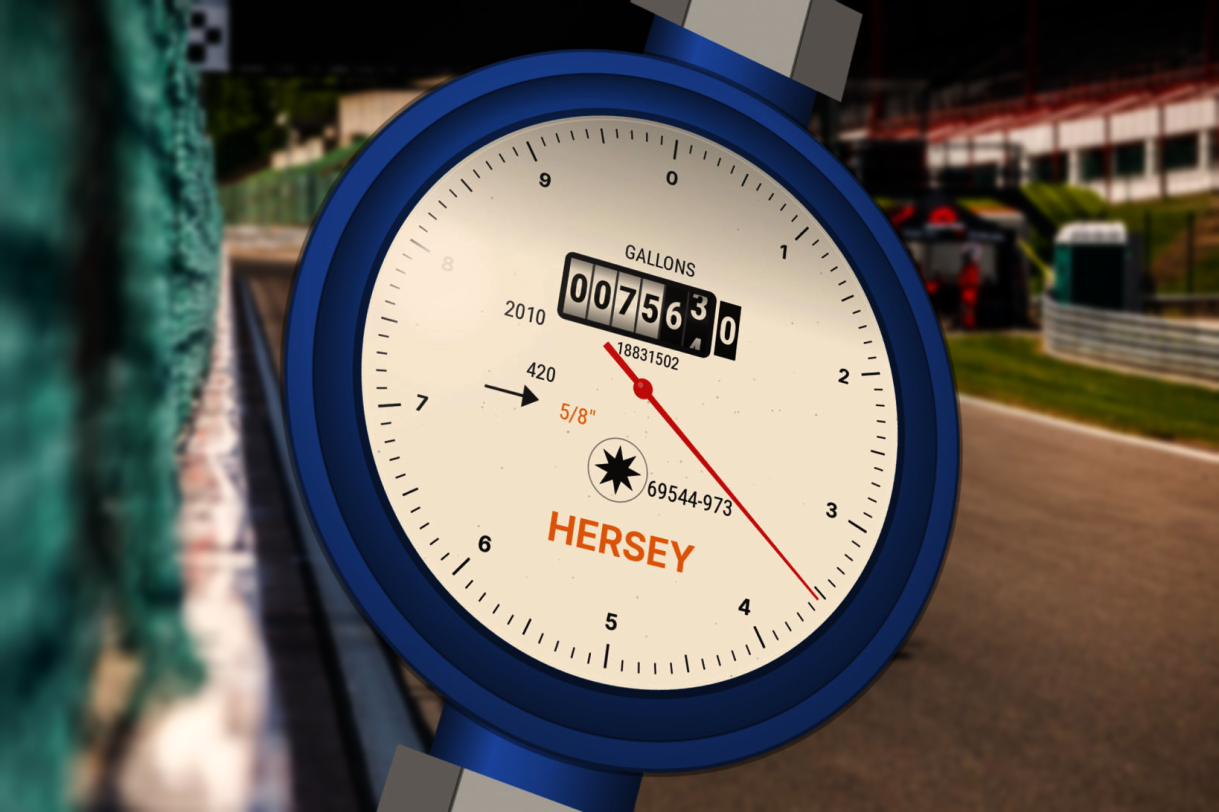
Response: 75633.5 gal
